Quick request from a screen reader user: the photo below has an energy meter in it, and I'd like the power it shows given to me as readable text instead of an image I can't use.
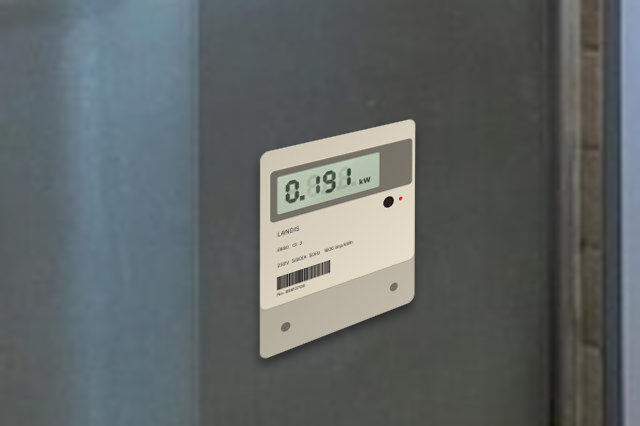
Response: 0.191 kW
